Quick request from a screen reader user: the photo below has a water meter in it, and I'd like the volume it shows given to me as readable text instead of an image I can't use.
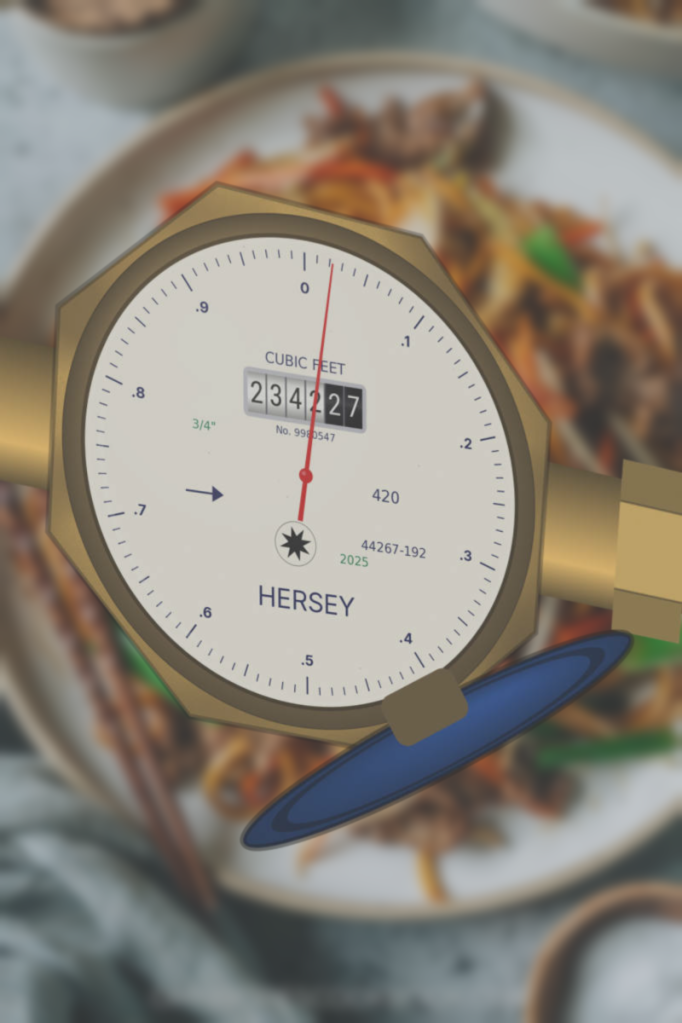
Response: 234227.02 ft³
